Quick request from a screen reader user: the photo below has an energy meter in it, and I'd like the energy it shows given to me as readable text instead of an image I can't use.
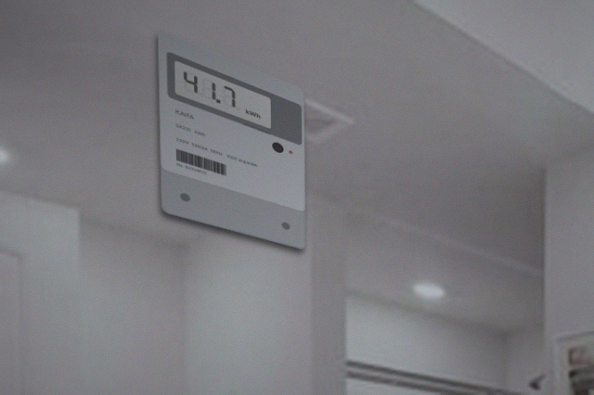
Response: 41.7 kWh
